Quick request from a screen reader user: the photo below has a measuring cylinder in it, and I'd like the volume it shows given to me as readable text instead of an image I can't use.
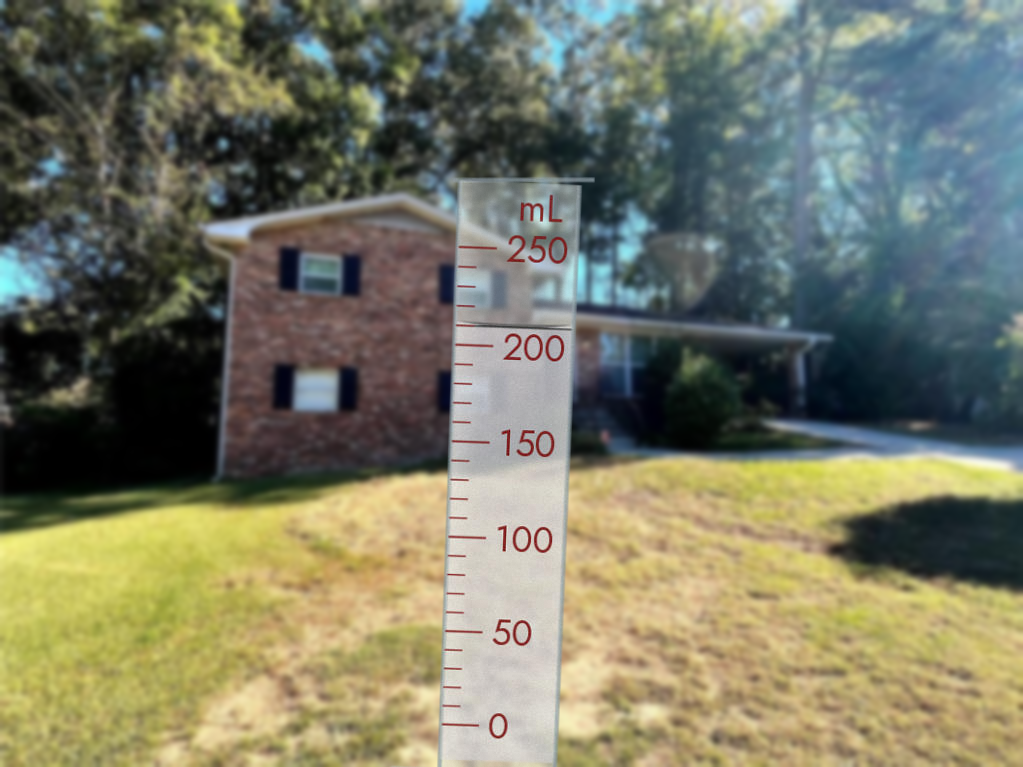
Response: 210 mL
